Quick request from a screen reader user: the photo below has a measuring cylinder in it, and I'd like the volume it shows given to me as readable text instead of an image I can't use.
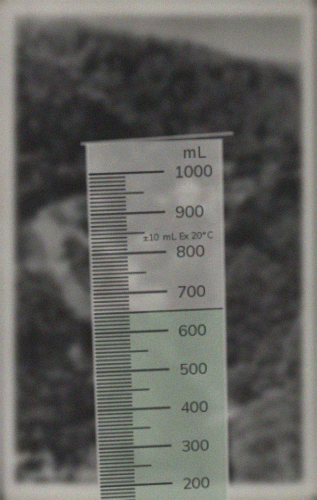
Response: 650 mL
